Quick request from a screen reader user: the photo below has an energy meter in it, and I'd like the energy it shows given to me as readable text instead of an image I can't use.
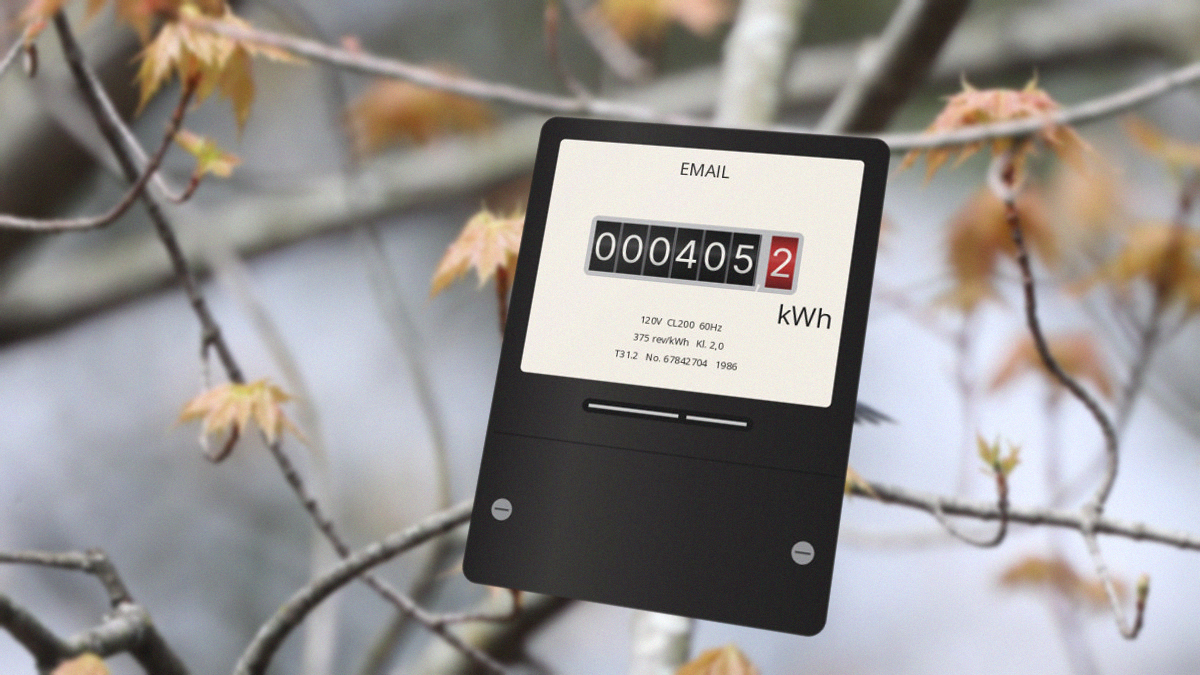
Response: 405.2 kWh
